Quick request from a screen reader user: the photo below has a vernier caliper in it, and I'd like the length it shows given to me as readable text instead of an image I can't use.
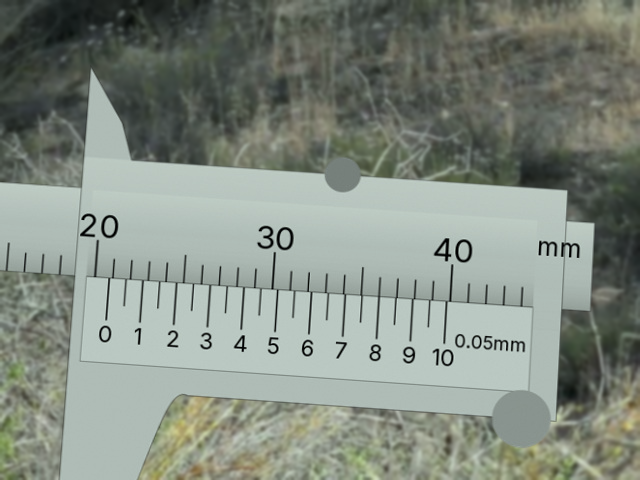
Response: 20.8 mm
